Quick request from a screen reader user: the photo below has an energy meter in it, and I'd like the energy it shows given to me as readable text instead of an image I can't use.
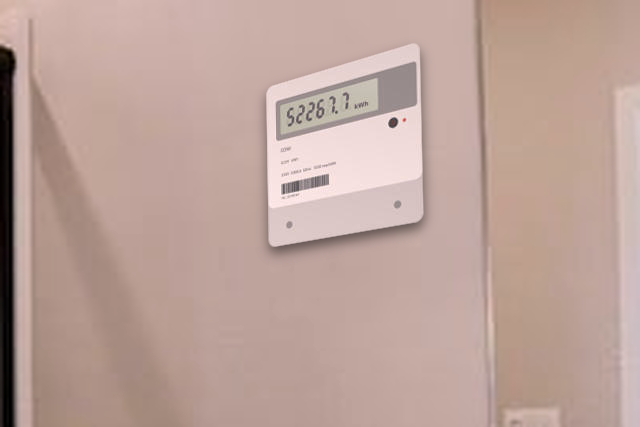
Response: 52267.7 kWh
